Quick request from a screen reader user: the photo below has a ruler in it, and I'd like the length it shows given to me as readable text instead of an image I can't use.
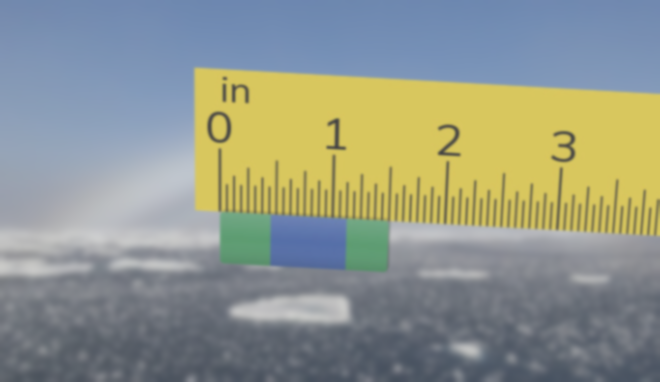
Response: 1.5 in
